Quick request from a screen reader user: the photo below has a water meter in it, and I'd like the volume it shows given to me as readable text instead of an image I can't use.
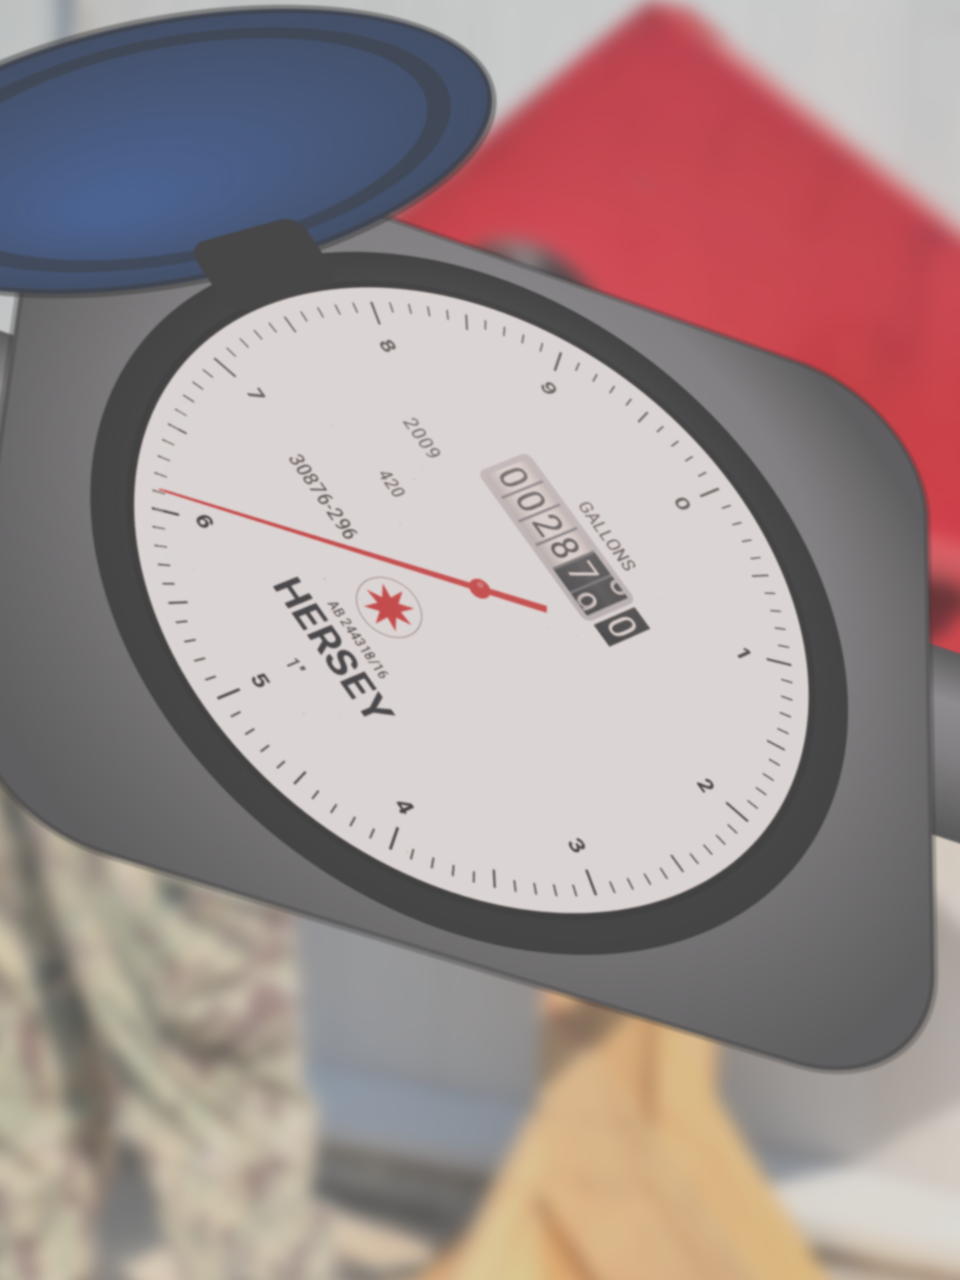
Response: 28786.1 gal
